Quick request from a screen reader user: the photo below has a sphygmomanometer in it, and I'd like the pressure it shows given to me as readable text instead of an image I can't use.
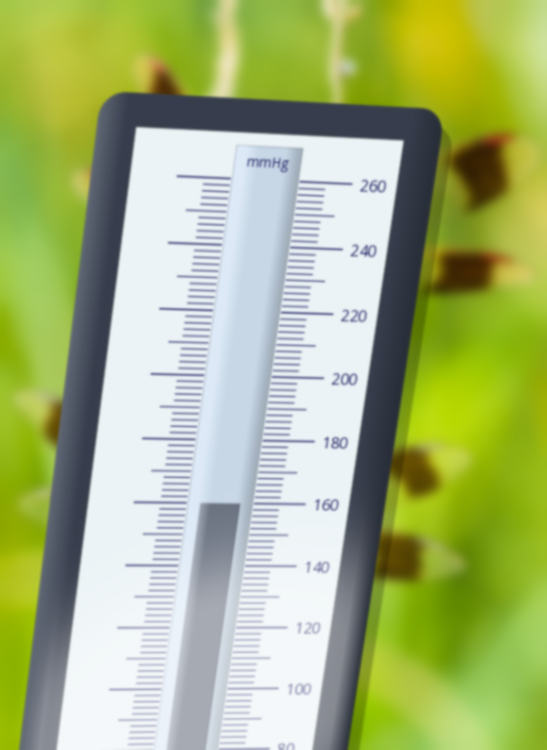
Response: 160 mmHg
